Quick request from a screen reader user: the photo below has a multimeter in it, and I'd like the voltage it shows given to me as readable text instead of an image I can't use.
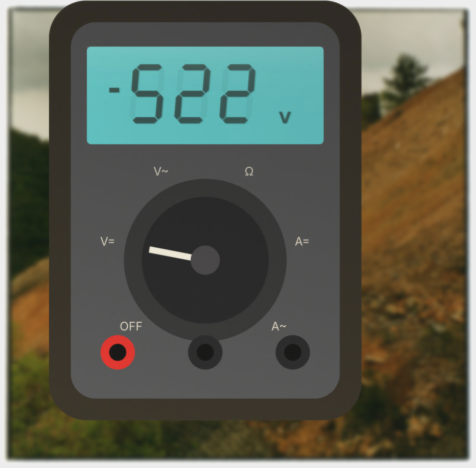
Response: -522 V
